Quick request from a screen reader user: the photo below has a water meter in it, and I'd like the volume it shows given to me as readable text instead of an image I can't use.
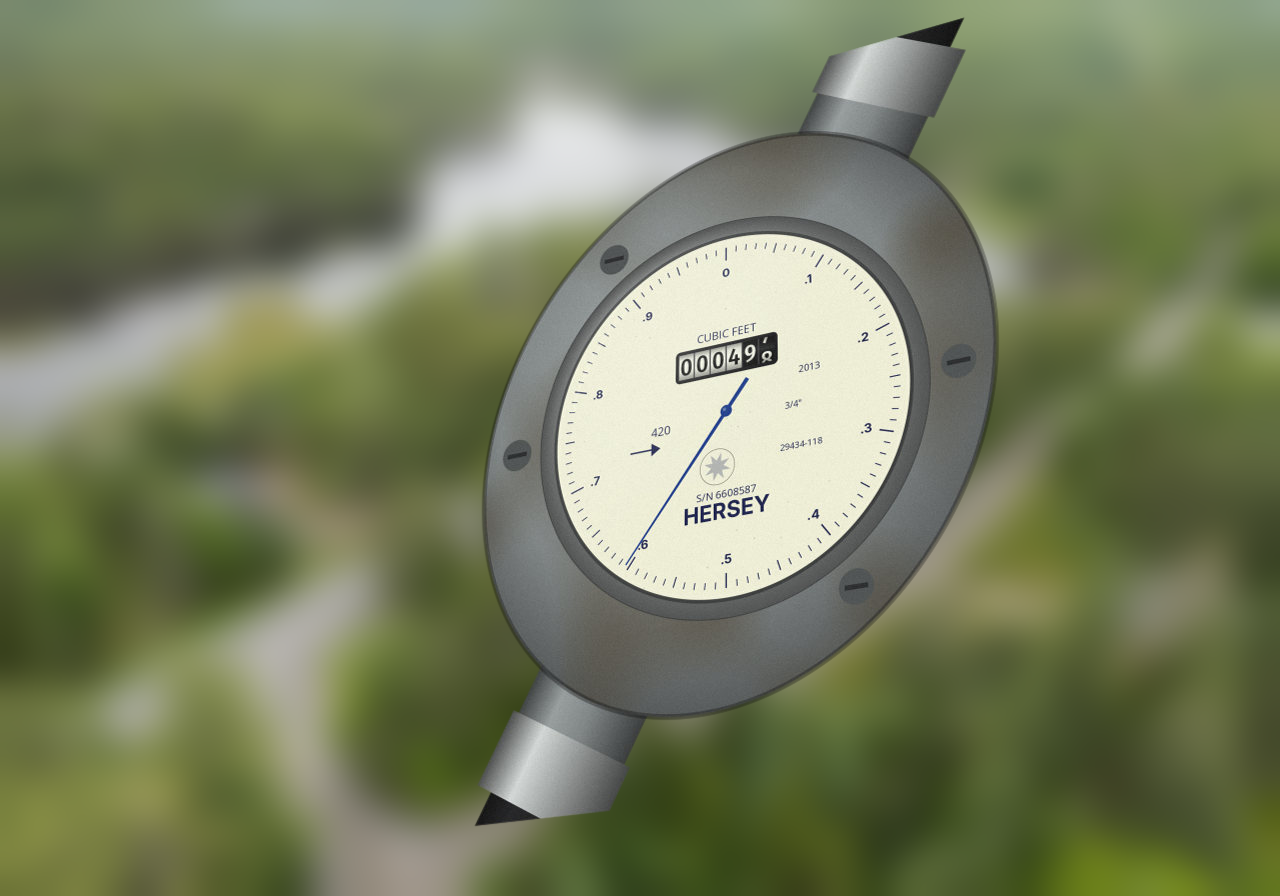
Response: 497.60 ft³
